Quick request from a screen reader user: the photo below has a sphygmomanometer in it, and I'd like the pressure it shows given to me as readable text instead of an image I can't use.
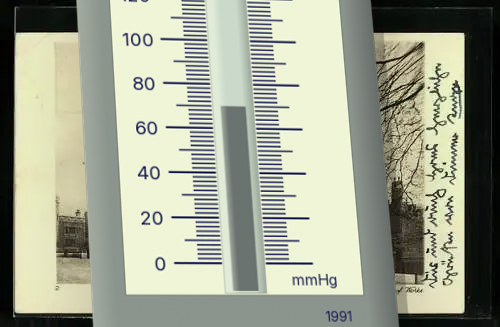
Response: 70 mmHg
